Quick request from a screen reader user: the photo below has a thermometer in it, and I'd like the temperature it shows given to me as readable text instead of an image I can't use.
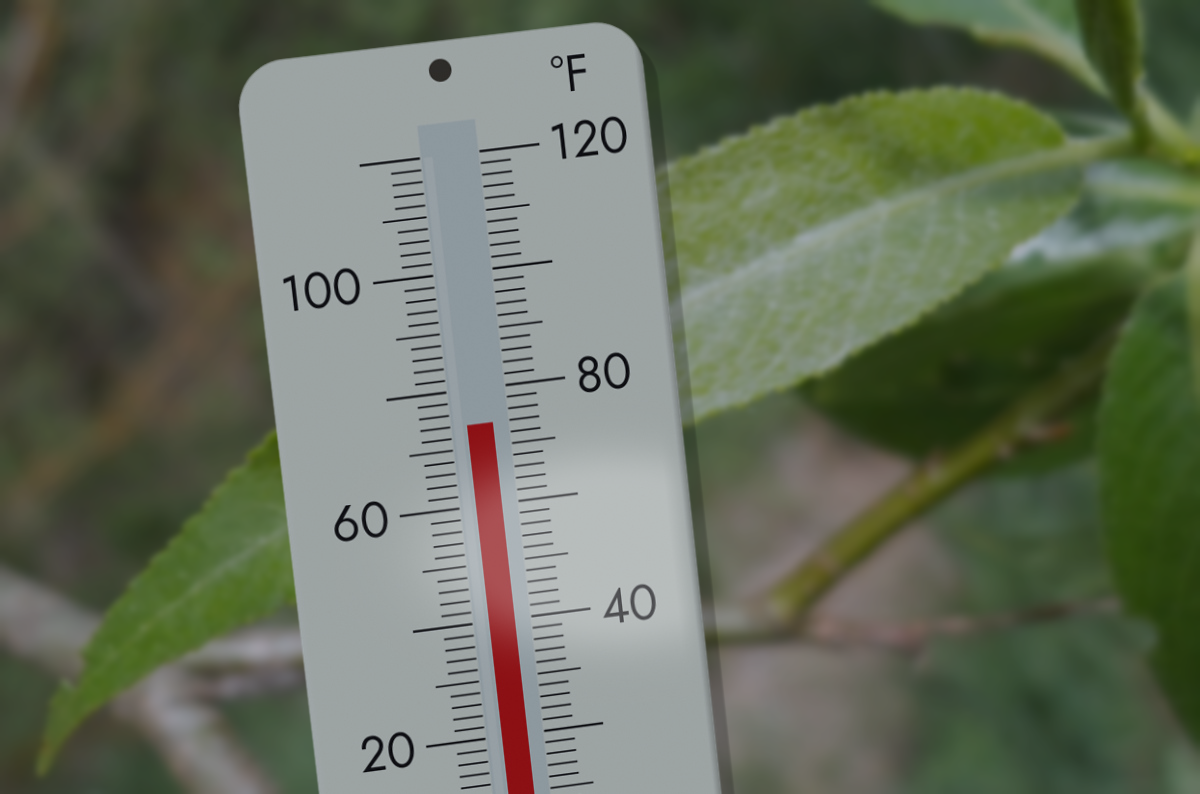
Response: 74 °F
